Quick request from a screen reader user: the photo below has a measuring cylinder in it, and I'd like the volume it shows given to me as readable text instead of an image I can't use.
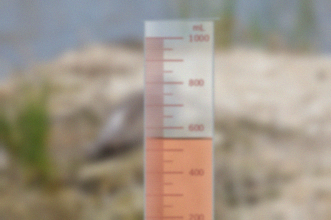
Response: 550 mL
